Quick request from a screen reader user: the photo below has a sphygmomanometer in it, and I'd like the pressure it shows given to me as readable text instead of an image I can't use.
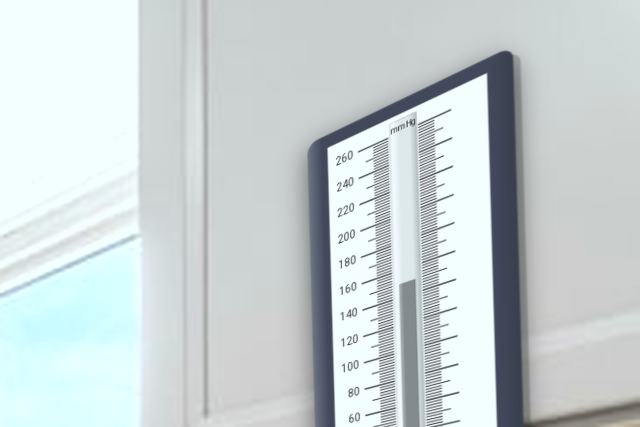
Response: 150 mmHg
